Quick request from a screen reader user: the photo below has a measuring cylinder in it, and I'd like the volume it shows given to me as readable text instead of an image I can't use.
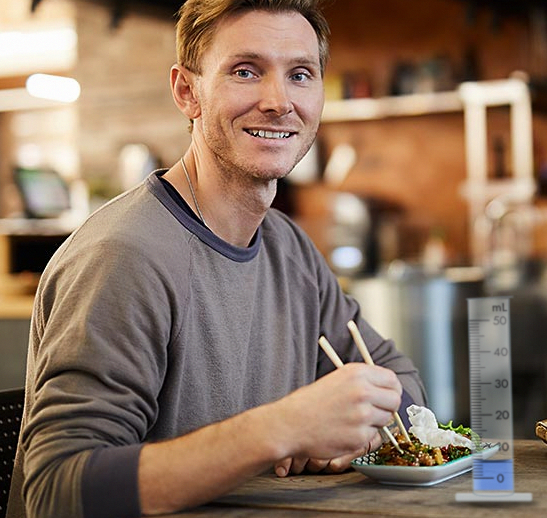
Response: 5 mL
